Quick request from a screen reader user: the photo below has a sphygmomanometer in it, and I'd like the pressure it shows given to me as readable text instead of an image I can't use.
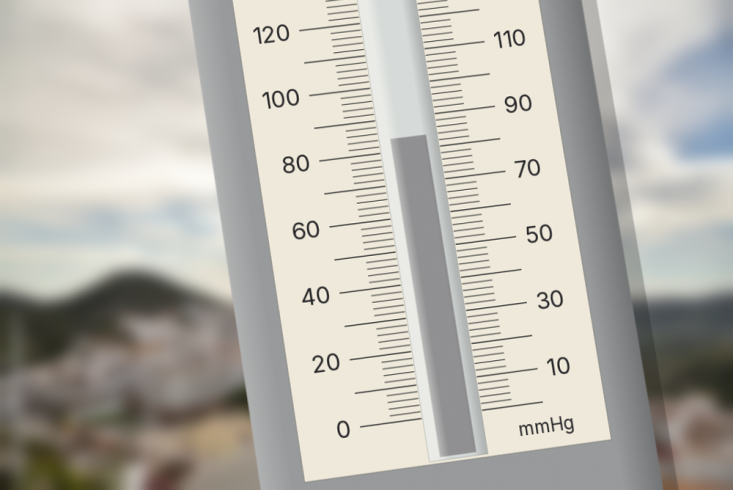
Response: 84 mmHg
